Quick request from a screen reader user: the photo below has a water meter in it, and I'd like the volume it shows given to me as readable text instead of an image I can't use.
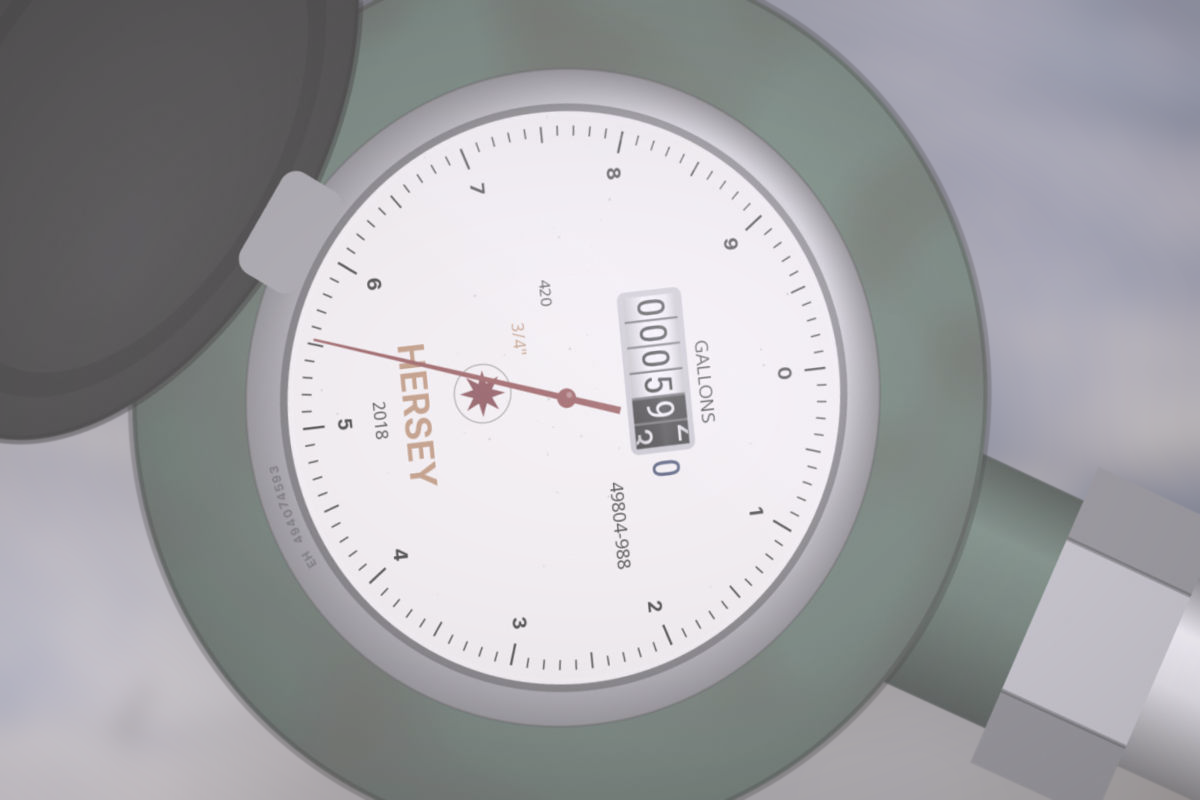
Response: 5925.5 gal
